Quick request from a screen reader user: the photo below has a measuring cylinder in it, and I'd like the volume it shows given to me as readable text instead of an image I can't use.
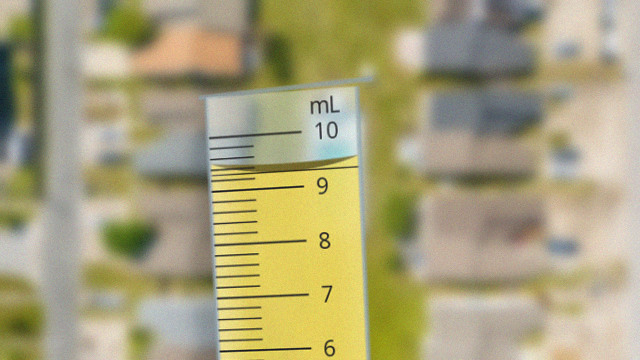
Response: 9.3 mL
